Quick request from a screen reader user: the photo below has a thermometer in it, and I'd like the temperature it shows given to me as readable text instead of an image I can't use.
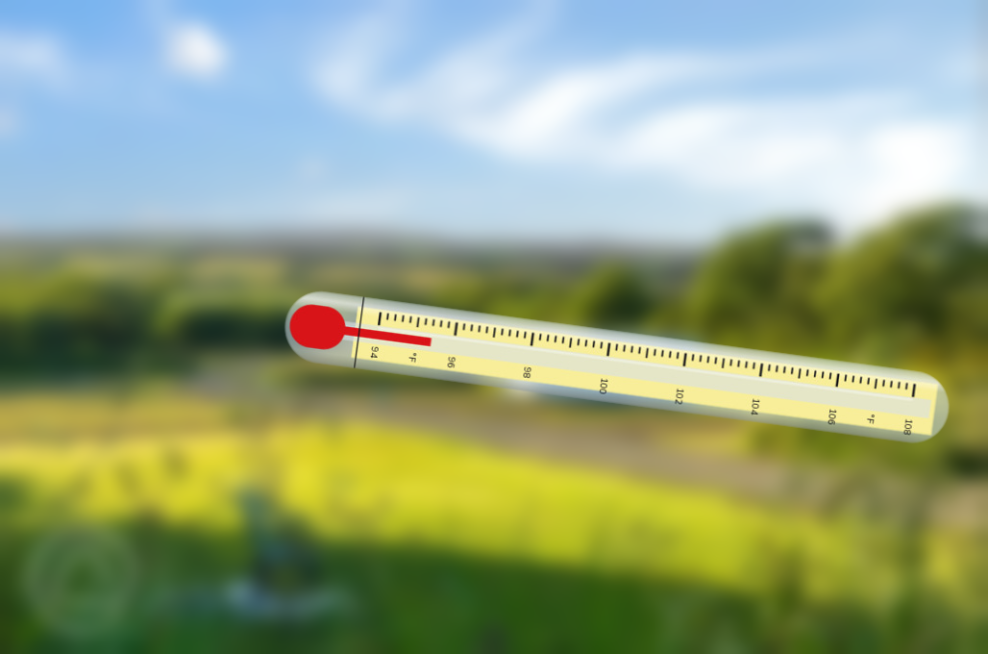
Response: 95.4 °F
